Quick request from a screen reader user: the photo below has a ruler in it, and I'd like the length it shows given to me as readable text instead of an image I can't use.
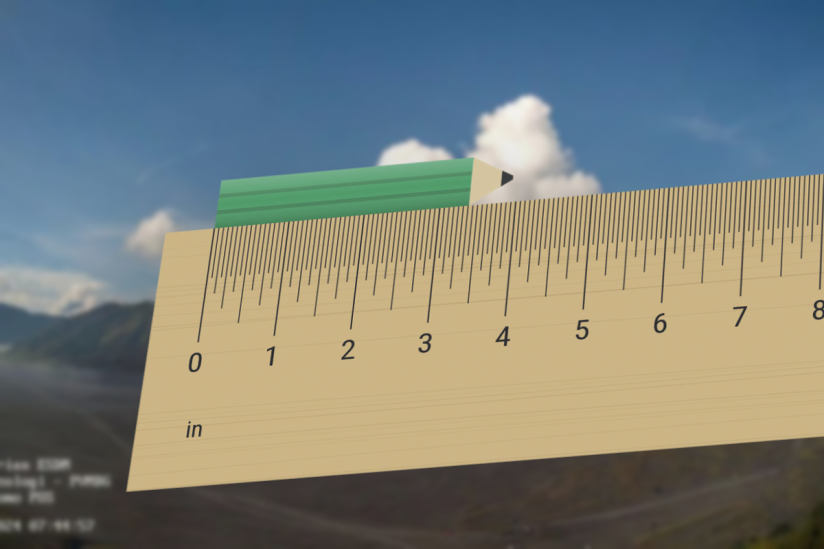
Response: 3.9375 in
